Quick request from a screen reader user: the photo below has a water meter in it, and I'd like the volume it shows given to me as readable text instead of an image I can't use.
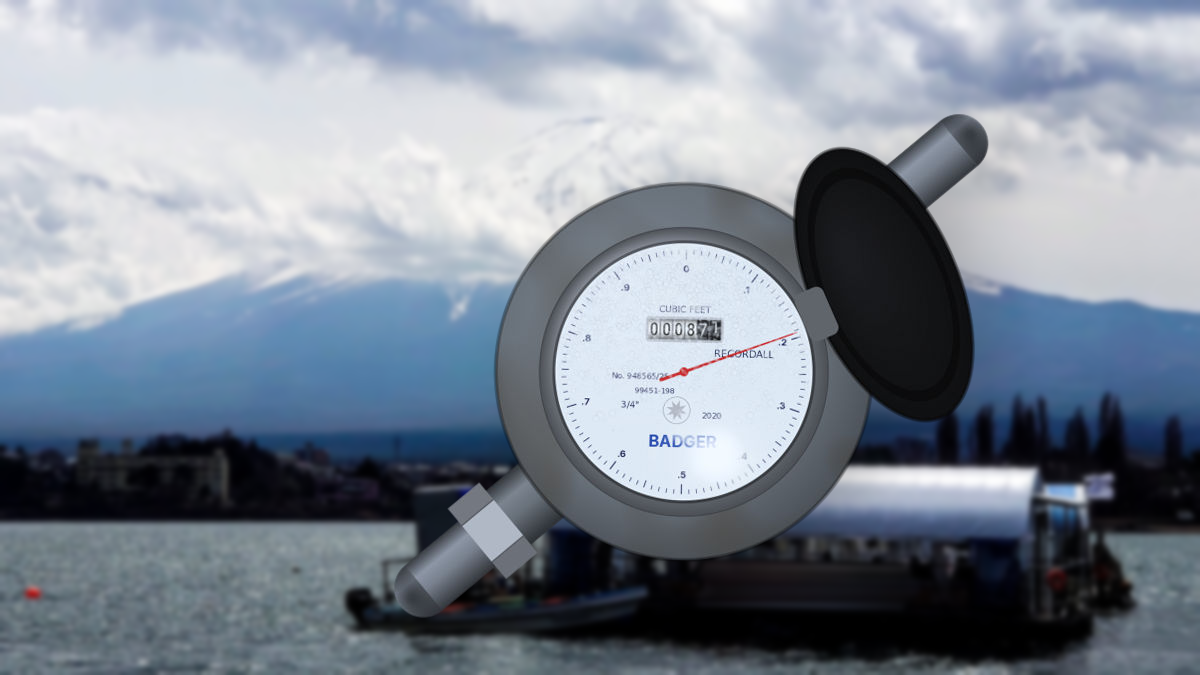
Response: 871.19 ft³
